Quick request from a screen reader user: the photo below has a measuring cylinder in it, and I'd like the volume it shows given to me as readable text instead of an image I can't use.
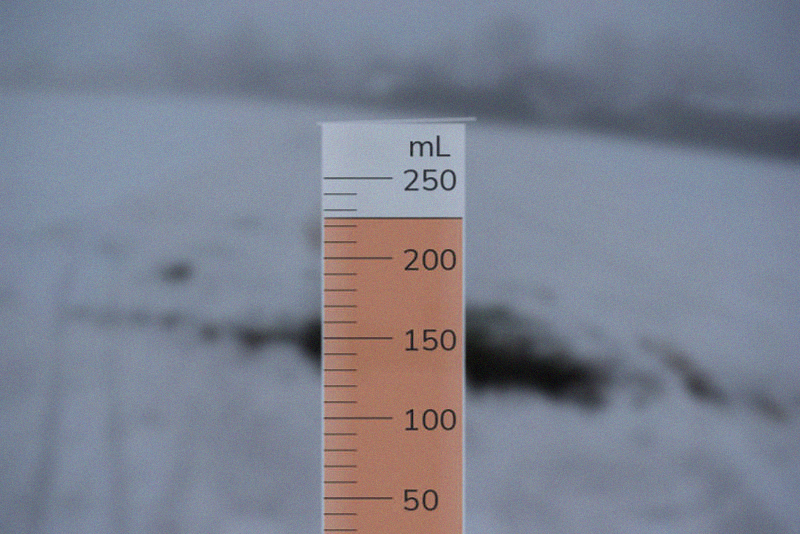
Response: 225 mL
